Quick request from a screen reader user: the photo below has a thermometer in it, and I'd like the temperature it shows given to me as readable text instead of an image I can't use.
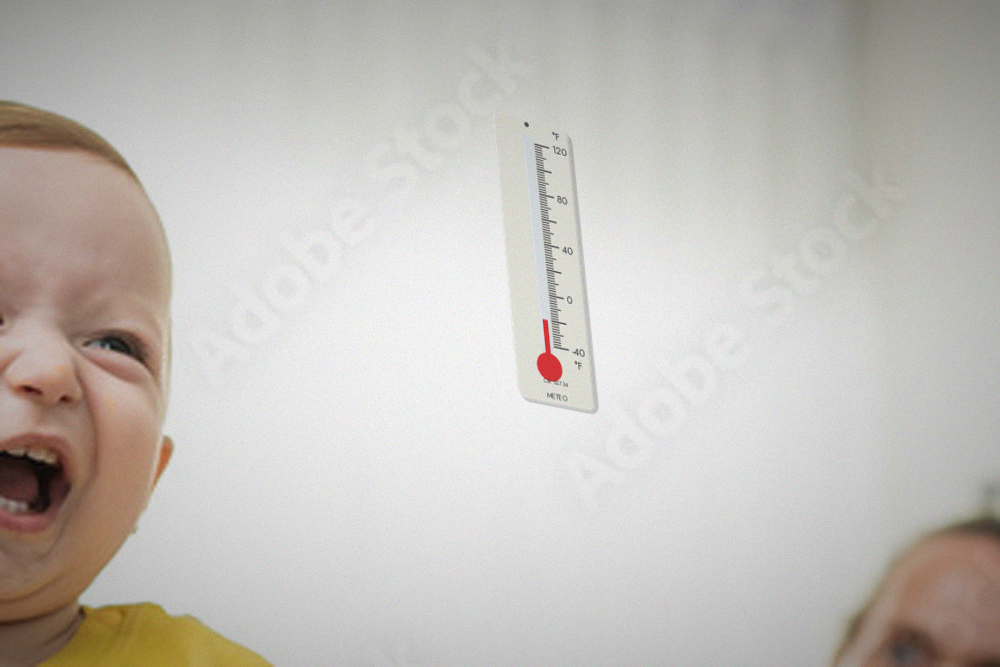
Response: -20 °F
